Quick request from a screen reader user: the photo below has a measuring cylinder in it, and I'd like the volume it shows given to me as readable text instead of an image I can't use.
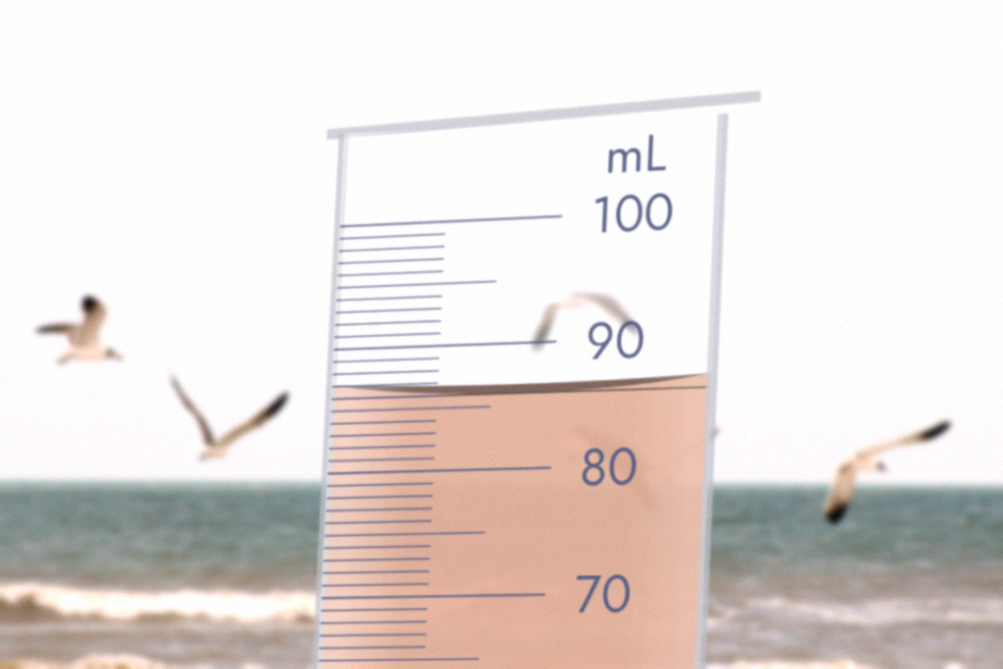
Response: 86 mL
